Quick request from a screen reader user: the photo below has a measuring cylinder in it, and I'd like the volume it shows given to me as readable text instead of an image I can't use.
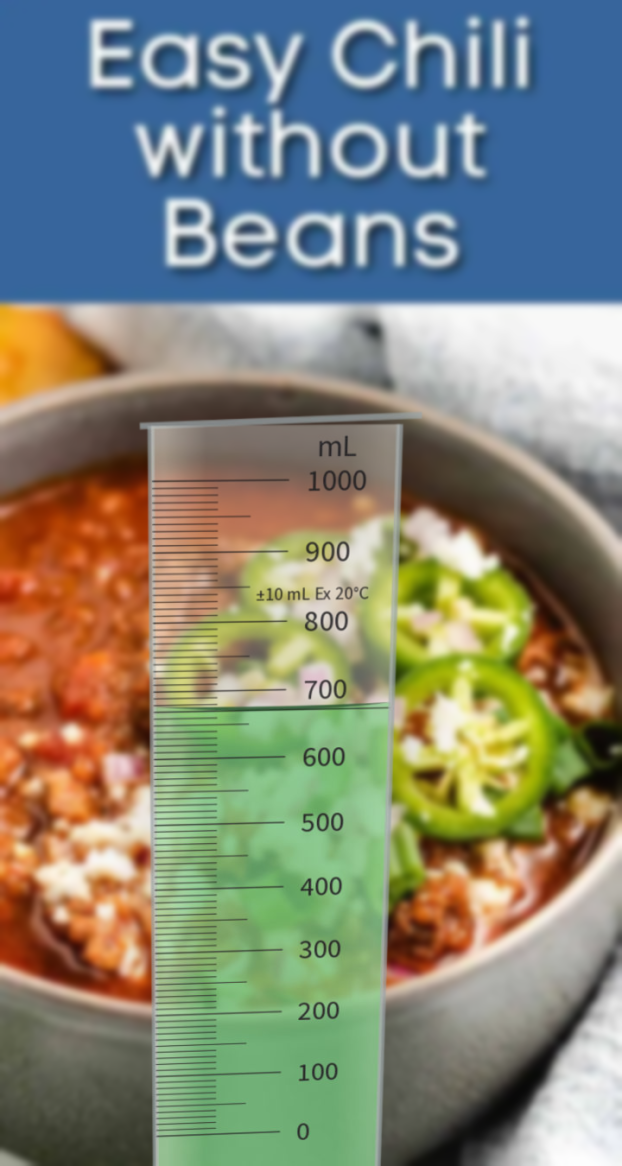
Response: 670 mL
